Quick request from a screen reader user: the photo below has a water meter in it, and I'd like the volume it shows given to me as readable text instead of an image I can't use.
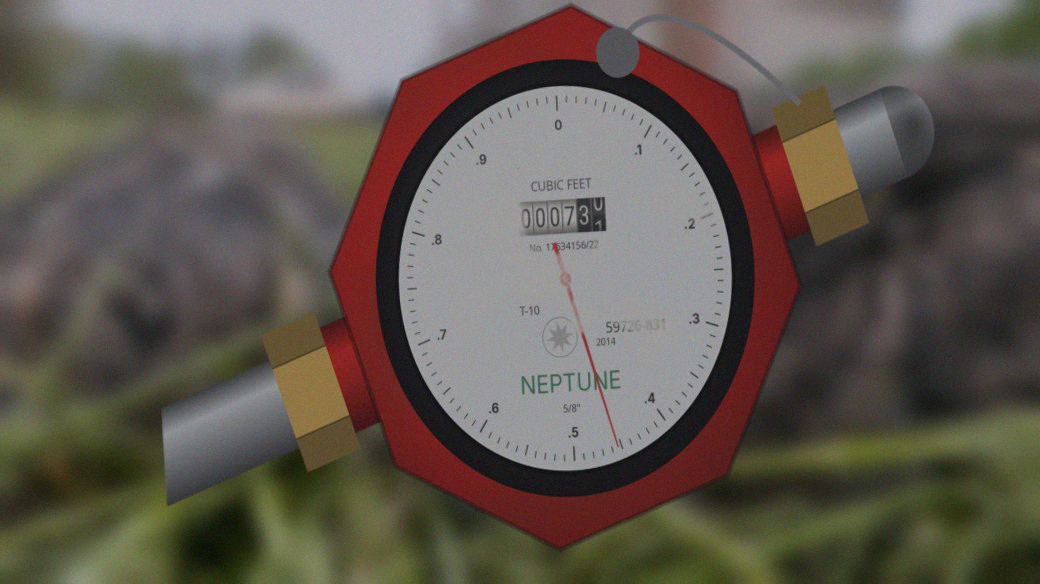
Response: 730.45 ft³
